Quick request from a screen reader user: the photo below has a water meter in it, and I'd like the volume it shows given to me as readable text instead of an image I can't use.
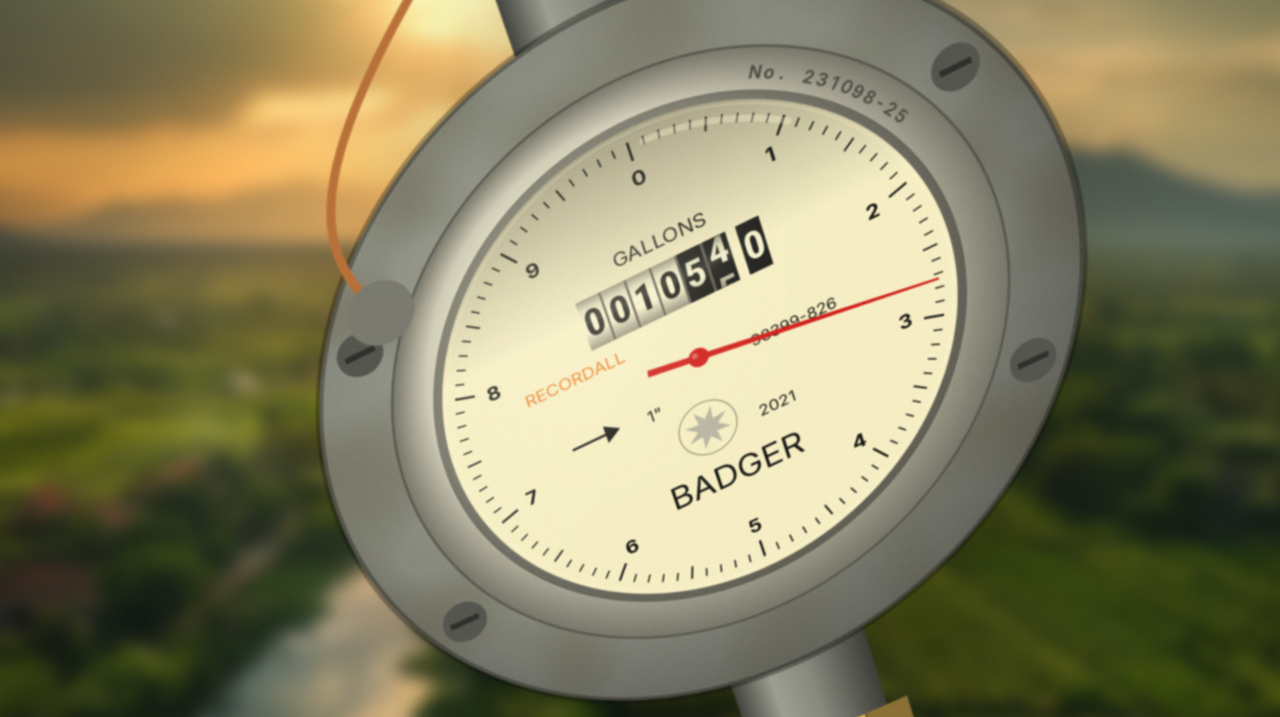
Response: 10542.7 gal
